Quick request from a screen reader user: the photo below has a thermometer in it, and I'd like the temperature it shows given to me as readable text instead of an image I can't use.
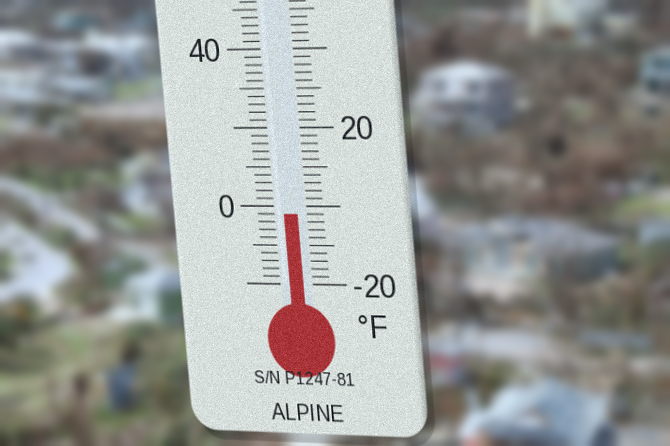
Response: -2 °F
